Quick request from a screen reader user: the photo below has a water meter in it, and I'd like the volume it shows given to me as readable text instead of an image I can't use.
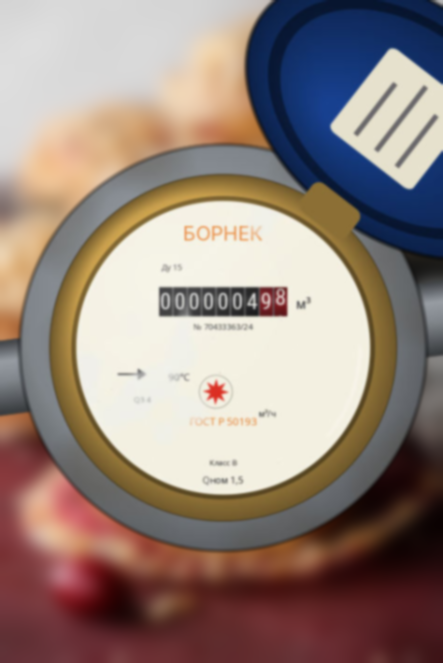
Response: 4.98 m³
